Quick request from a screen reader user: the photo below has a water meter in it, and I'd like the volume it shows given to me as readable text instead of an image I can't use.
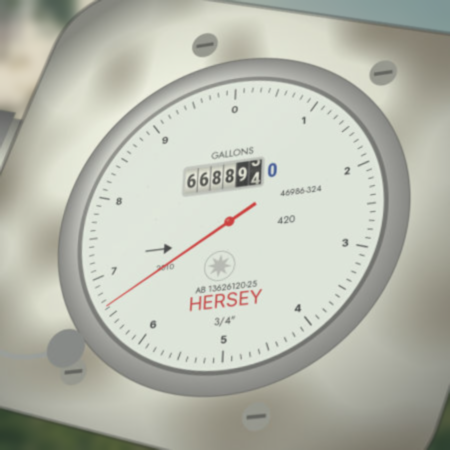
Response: 6688936.6 gal
